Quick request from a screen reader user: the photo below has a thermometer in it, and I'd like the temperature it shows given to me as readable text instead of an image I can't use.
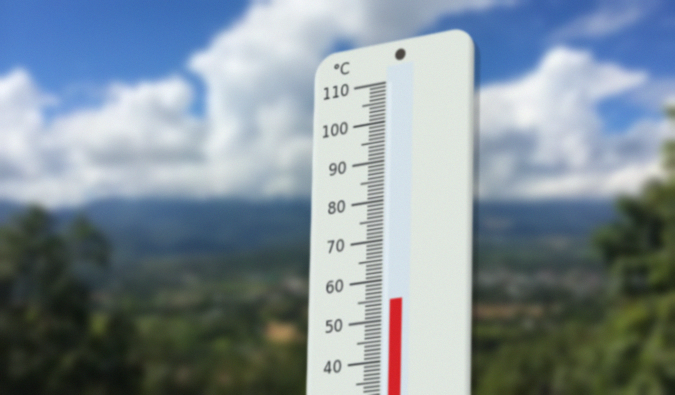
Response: 55 °C
